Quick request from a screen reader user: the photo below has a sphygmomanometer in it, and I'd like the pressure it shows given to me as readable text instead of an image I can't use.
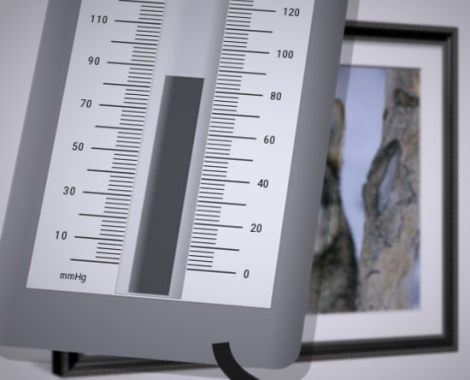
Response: 86 mmHg
